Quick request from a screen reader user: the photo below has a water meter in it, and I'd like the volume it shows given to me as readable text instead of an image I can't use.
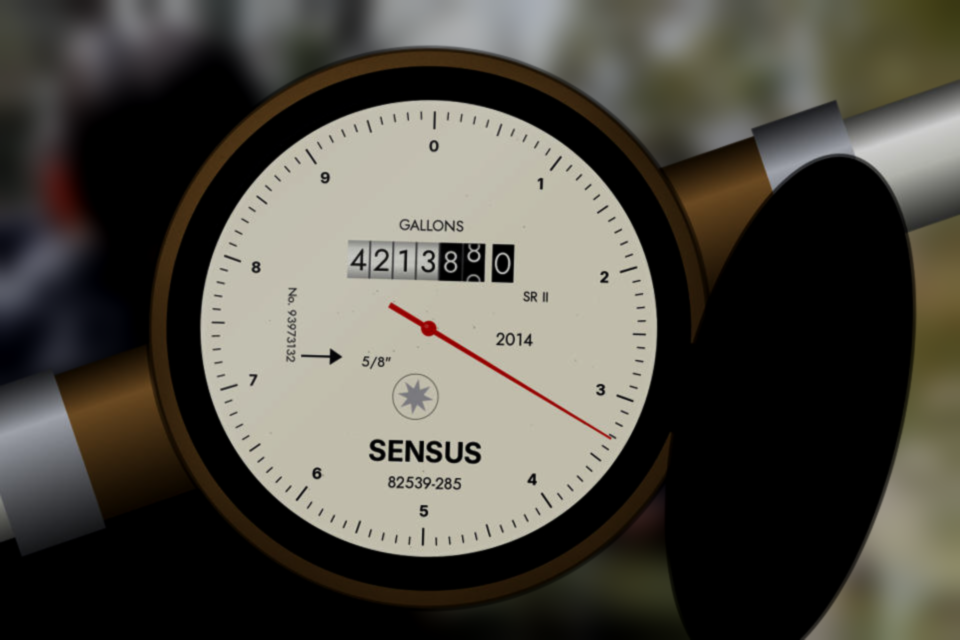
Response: 4213883.3 gal
